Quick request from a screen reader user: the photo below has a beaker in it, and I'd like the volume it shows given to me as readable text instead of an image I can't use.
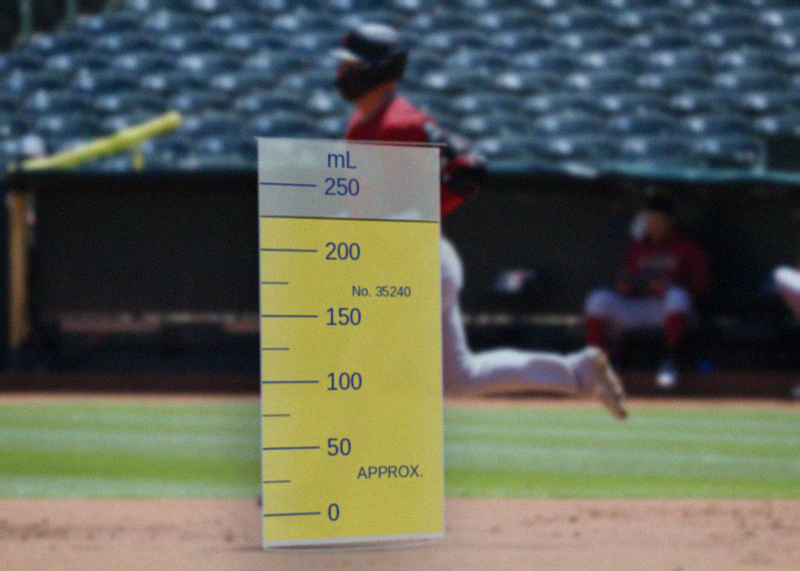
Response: 225 mL
